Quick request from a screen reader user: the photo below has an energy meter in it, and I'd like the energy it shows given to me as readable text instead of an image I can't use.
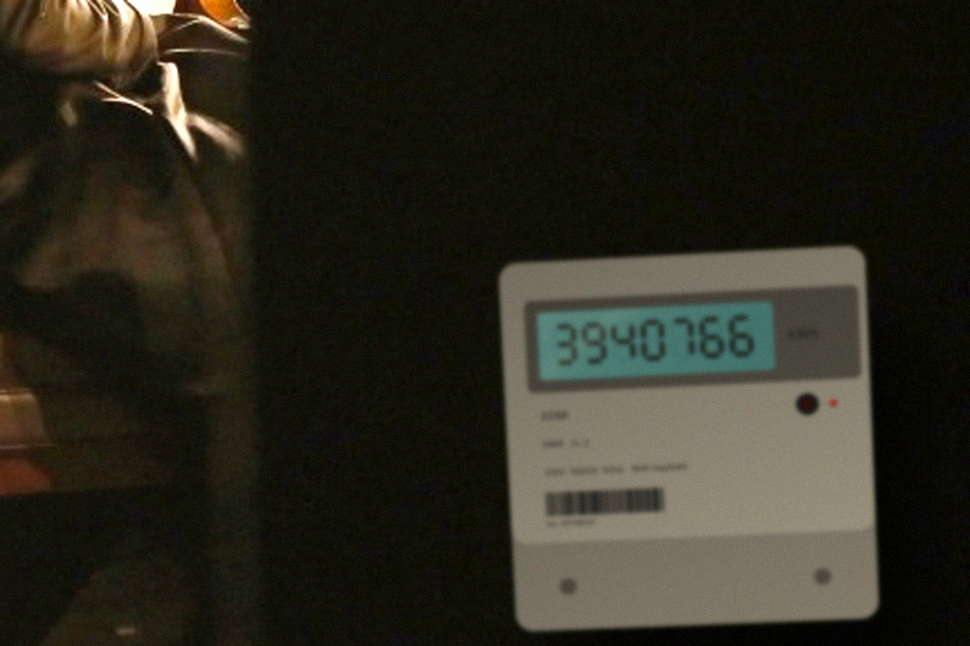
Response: 3940766 kWh
